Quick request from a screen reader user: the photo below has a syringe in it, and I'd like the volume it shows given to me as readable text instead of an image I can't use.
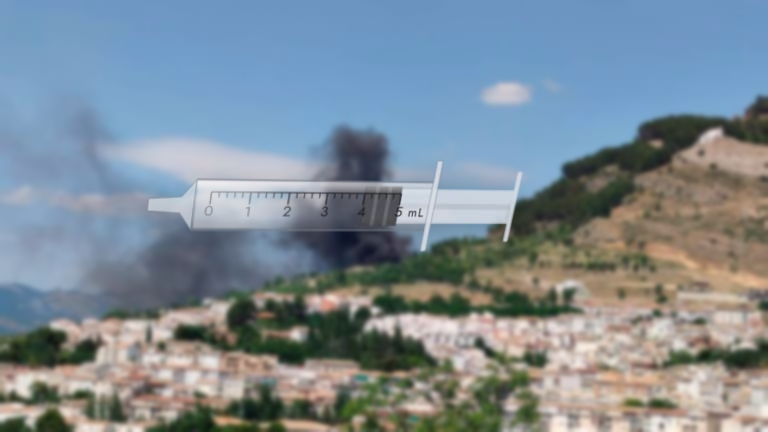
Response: 4 mL
